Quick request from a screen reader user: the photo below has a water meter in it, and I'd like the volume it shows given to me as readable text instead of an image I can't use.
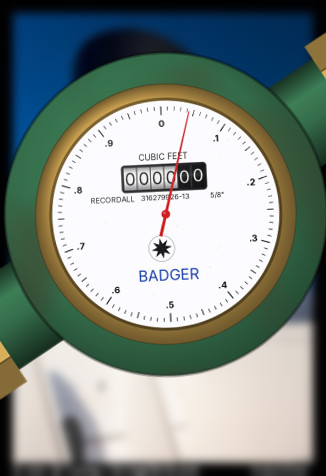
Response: 0.04 ft³
